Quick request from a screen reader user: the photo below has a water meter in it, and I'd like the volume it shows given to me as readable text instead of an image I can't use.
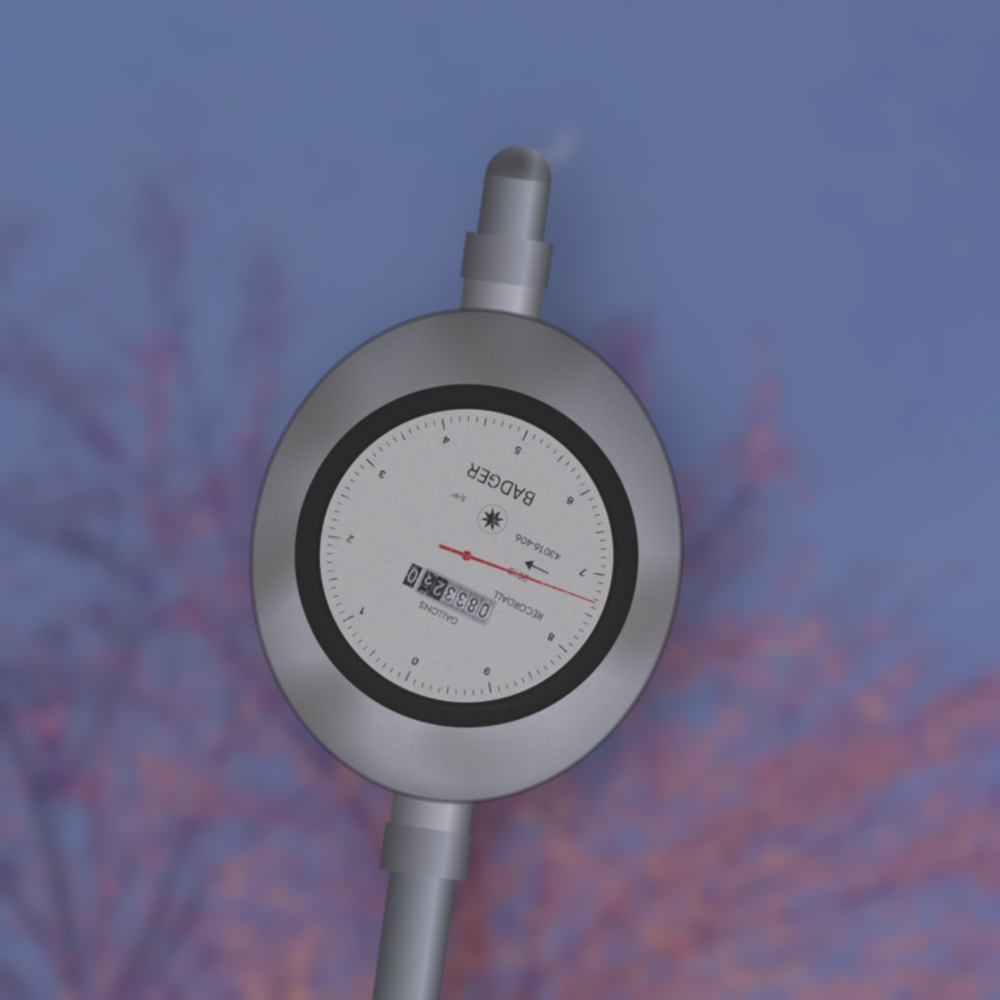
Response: 833227.3 gal
